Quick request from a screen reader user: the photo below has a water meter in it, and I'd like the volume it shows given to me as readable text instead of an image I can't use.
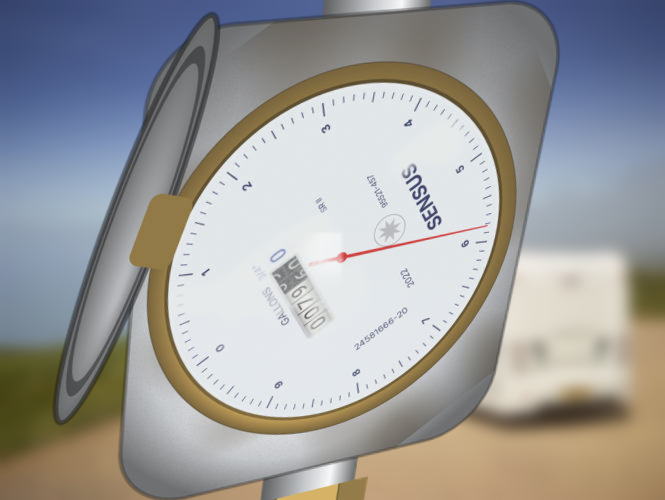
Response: 79595.8 gal
